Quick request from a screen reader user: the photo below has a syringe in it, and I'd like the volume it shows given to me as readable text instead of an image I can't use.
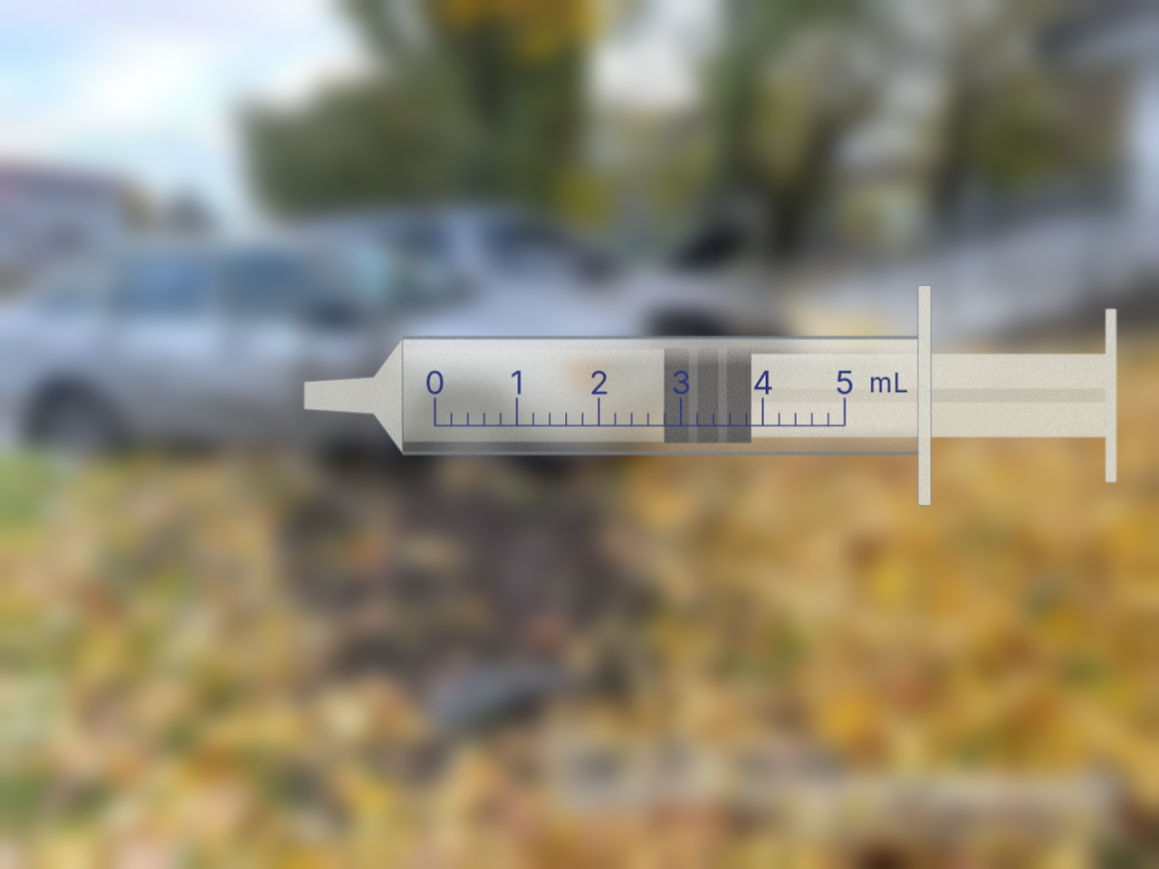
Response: 2.8 mL
